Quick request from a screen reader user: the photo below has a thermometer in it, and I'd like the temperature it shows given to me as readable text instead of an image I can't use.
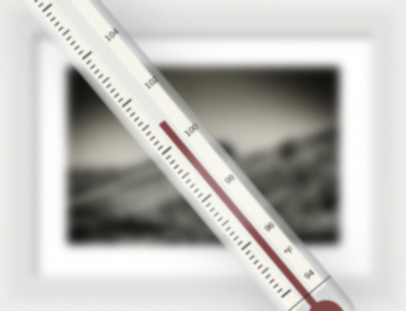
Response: 100.8 °F
